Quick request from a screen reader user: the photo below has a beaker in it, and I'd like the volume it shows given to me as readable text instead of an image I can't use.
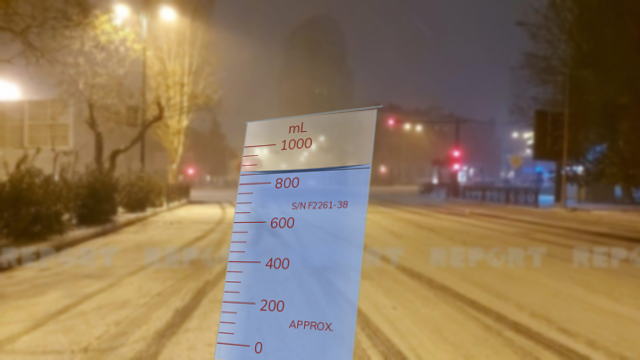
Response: 850 mL
